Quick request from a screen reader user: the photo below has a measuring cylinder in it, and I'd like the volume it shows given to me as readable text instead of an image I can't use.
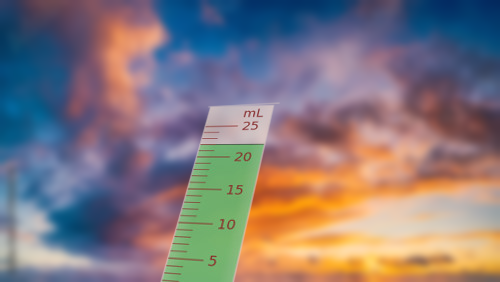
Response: 22 mL
